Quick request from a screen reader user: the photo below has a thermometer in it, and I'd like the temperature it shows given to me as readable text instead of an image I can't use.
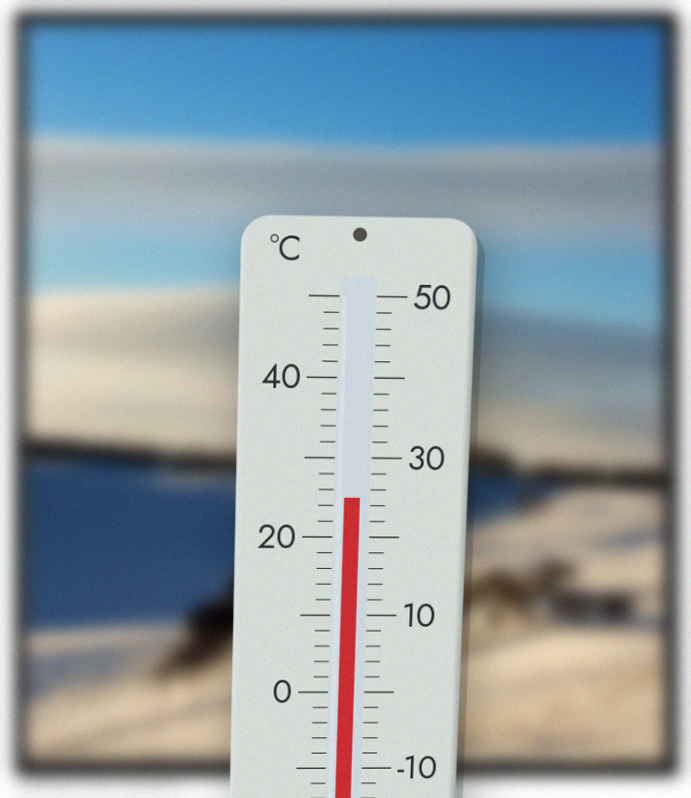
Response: 25 °C
